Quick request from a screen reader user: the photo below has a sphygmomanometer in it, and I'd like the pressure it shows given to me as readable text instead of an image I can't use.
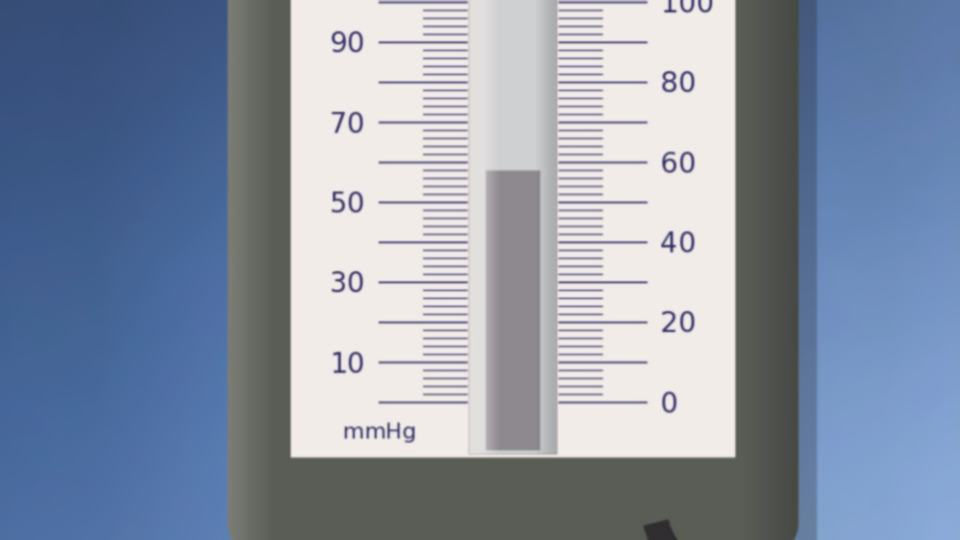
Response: 58 mmHg
